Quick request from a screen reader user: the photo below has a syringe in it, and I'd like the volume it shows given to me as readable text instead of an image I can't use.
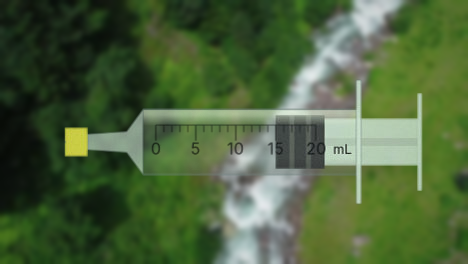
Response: 15 mL
